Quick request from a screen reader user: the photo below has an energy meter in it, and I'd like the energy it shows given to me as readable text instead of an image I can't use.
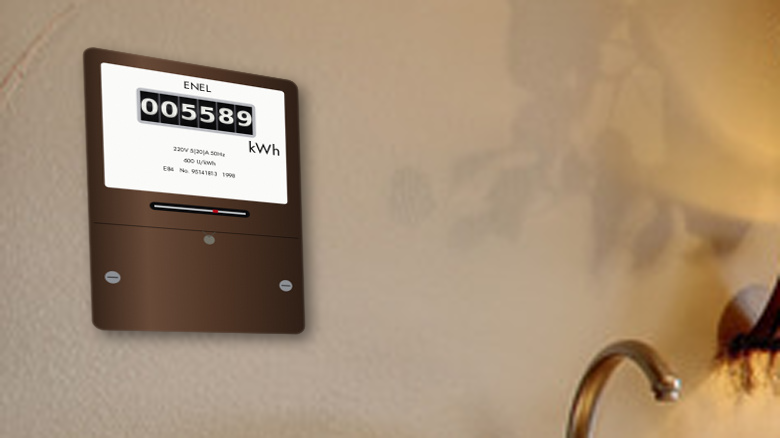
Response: 5589 kWh
